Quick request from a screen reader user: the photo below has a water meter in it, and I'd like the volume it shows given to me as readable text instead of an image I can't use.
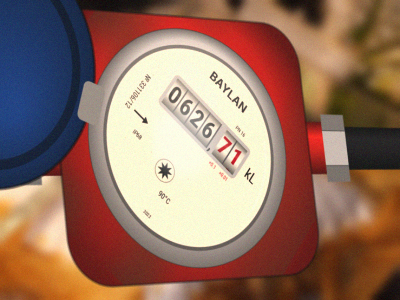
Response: 626.71 kL
